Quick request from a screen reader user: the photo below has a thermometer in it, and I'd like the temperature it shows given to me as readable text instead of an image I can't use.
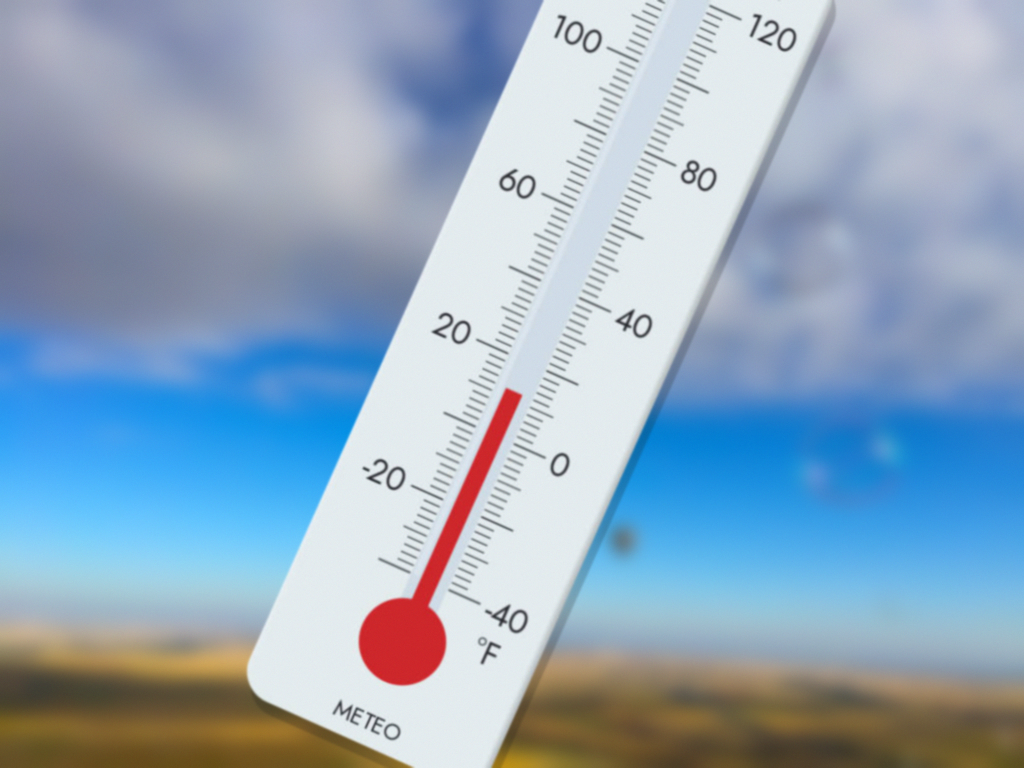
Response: 12 °F
